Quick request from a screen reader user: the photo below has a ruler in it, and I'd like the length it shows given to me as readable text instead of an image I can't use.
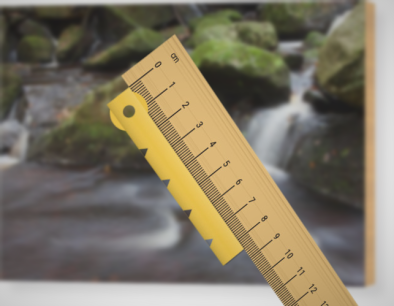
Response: 8.5 cm
